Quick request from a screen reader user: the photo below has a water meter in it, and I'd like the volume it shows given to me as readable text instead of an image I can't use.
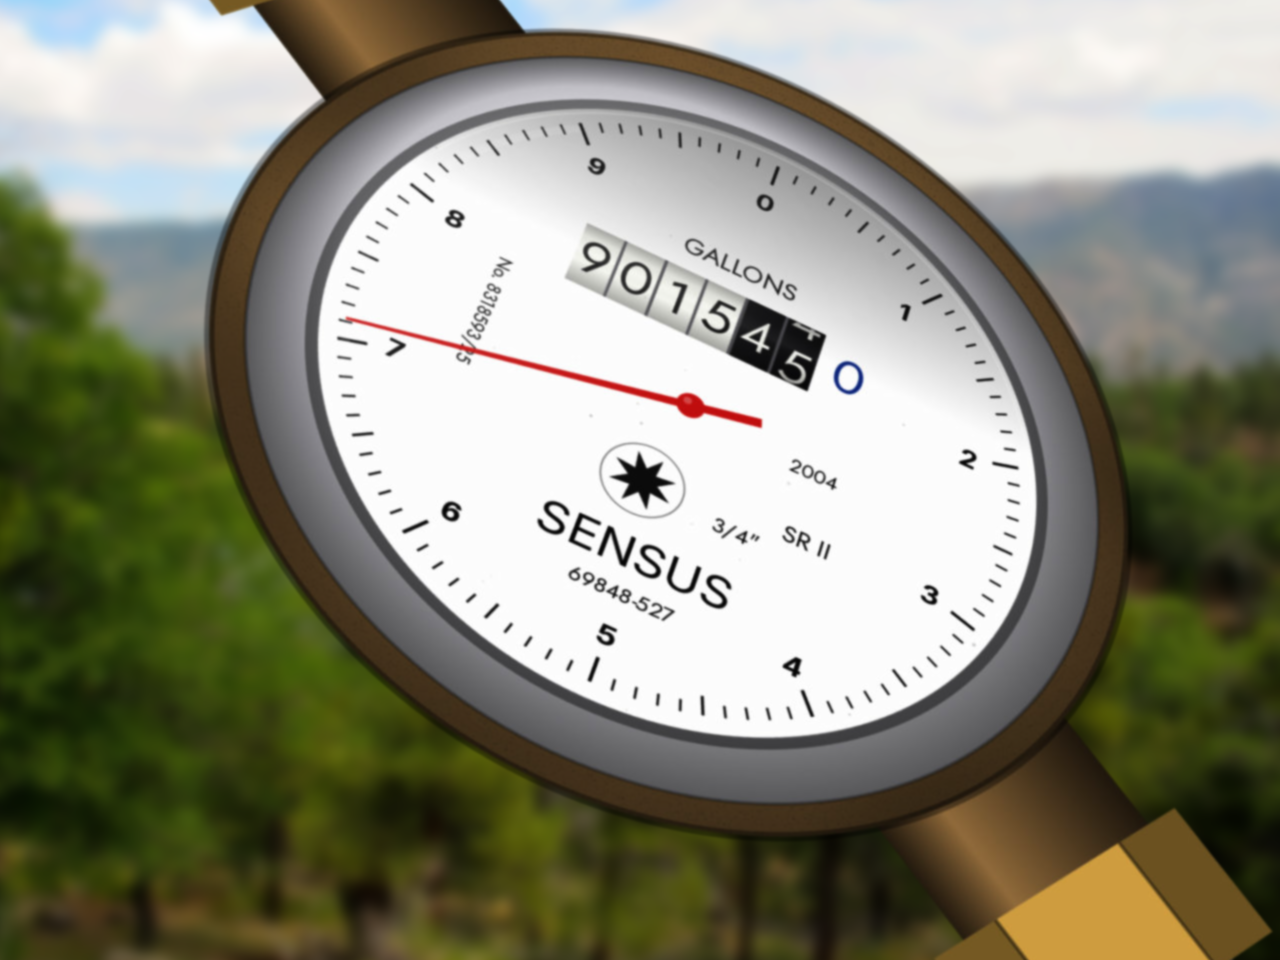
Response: 9015447.1 gal
